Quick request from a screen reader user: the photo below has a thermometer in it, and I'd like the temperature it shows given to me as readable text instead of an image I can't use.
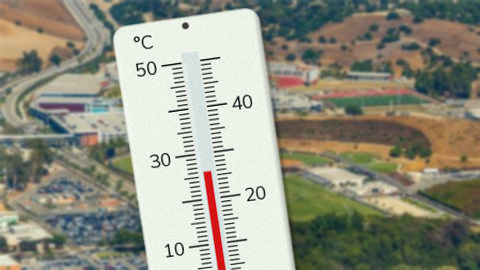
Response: 26 °C
